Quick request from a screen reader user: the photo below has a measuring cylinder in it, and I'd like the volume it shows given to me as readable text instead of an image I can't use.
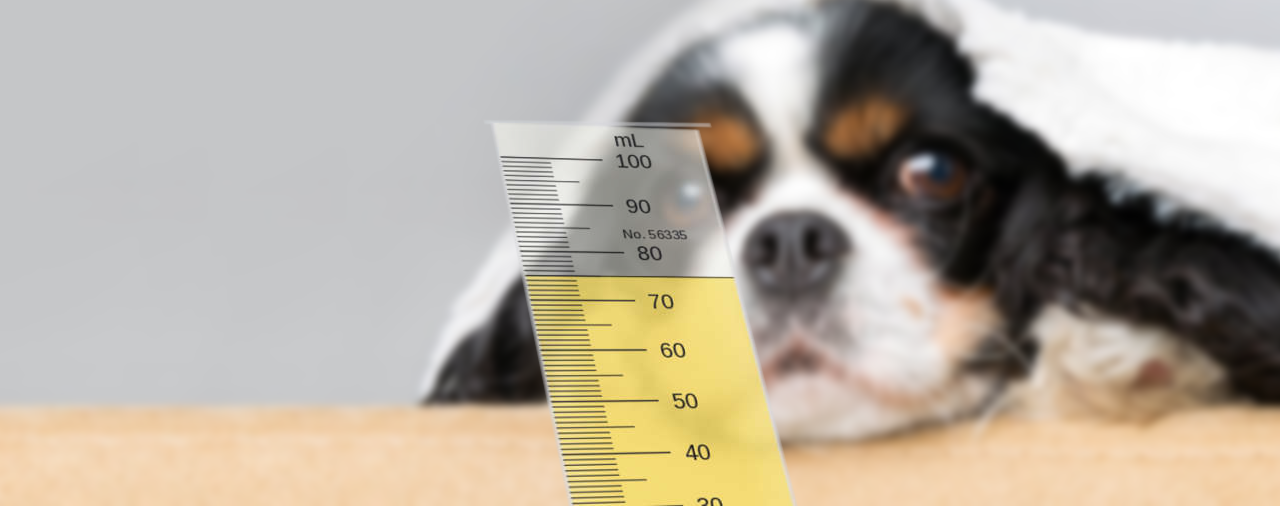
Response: 75 mL
